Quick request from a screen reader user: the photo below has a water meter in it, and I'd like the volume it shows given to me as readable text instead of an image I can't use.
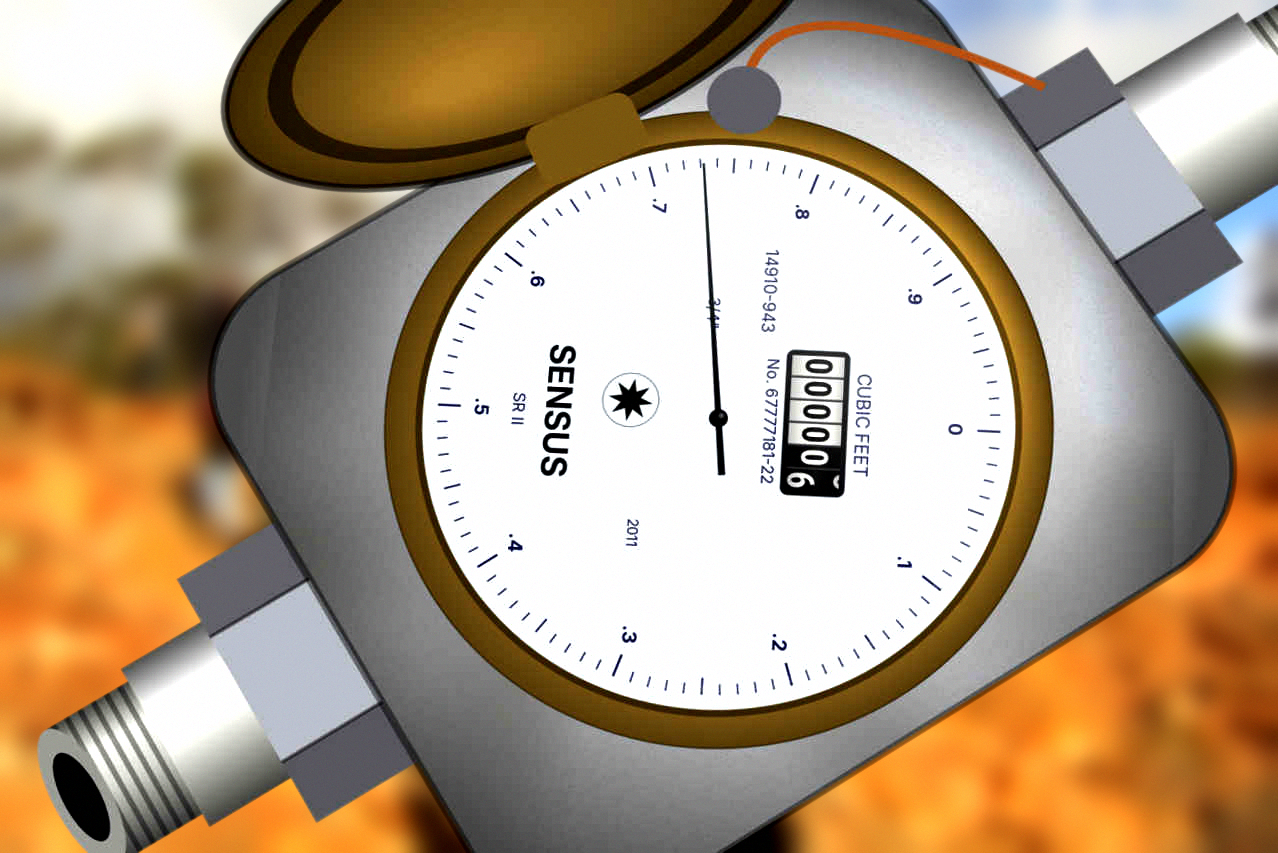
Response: 5.73 ft³
